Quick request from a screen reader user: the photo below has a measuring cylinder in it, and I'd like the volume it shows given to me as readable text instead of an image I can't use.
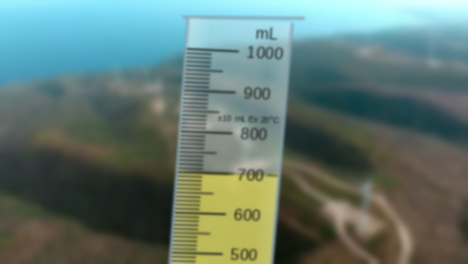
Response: 700 mL
